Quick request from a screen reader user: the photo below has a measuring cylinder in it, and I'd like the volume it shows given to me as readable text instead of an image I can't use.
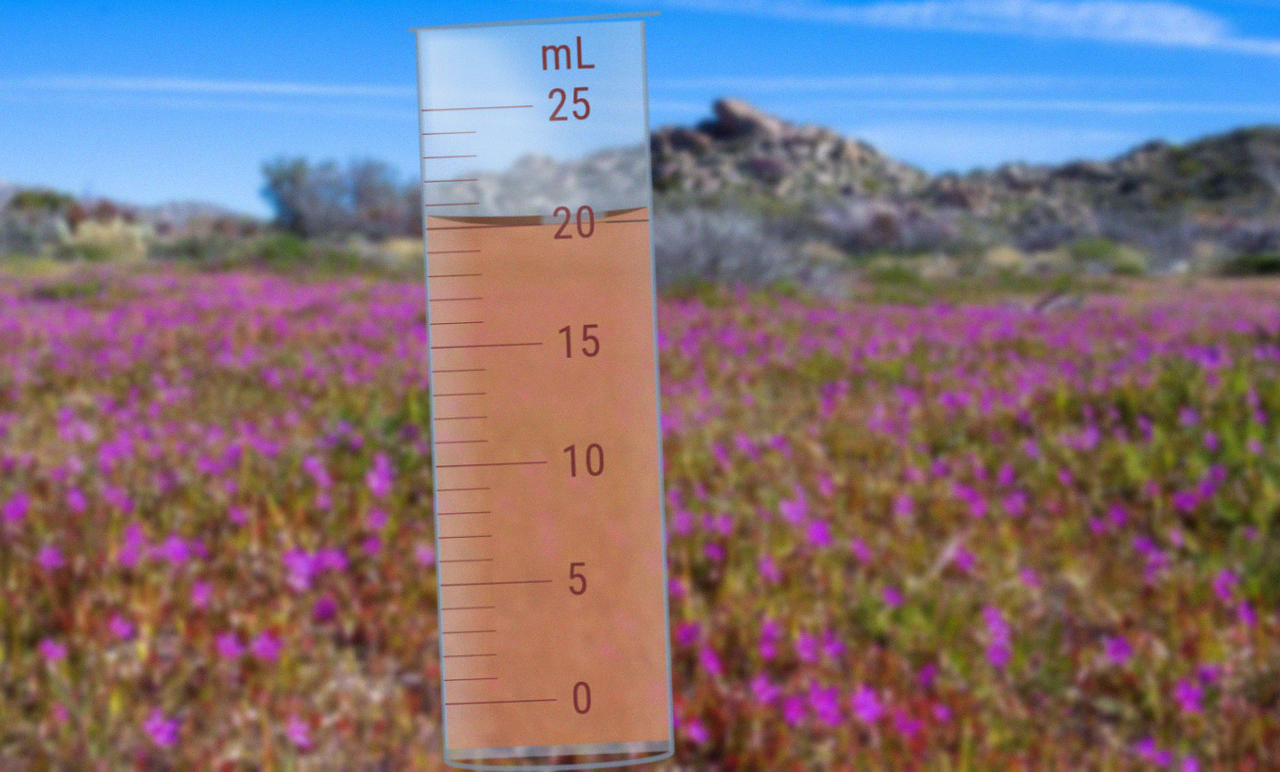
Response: 20 mL
